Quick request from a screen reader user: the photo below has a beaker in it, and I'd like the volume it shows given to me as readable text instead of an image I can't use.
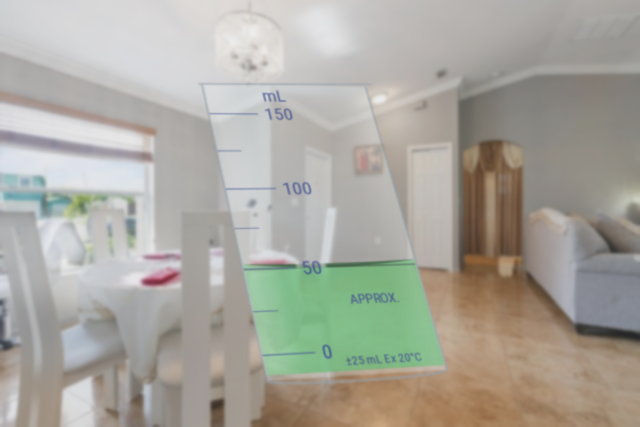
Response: 50 mL
